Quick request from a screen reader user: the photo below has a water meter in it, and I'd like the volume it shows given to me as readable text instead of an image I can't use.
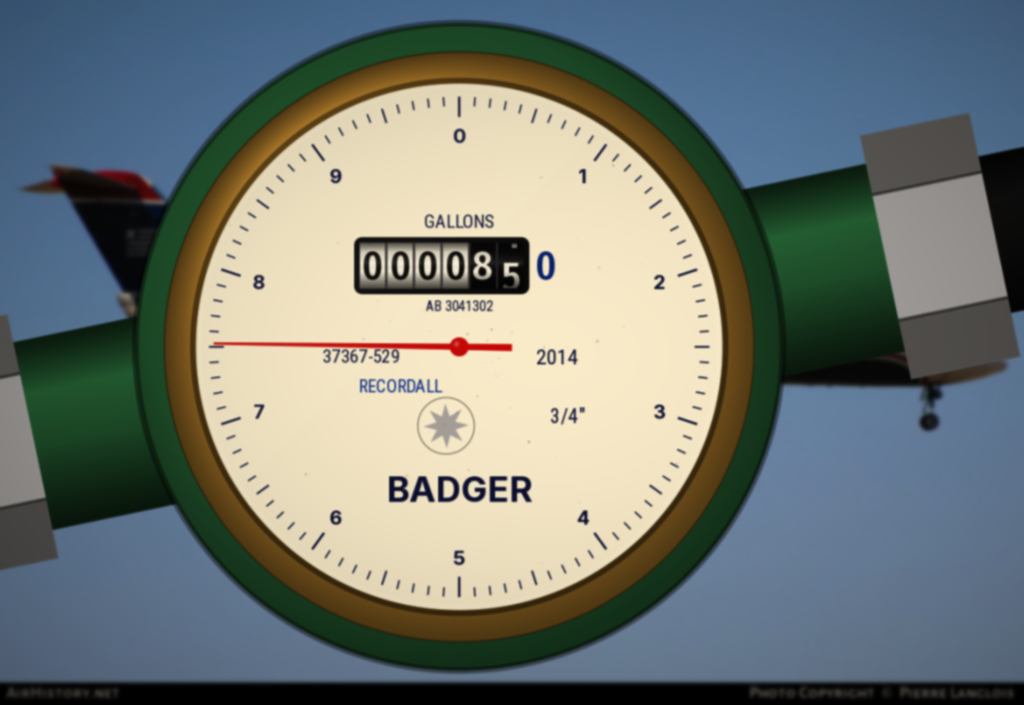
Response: 847.5 gal
